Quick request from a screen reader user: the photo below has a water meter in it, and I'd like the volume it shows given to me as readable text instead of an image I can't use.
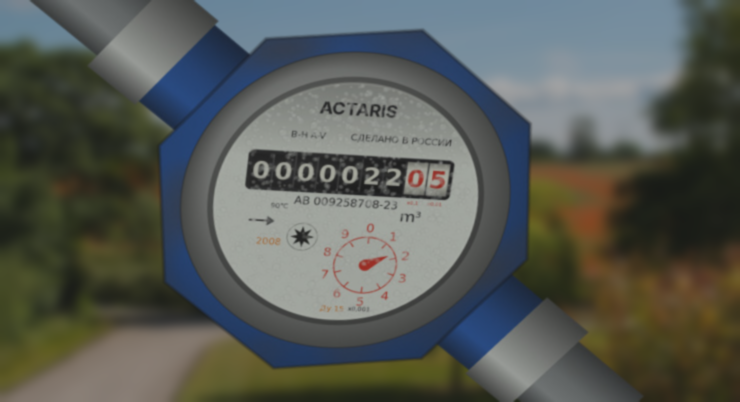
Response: 22.051 m³
